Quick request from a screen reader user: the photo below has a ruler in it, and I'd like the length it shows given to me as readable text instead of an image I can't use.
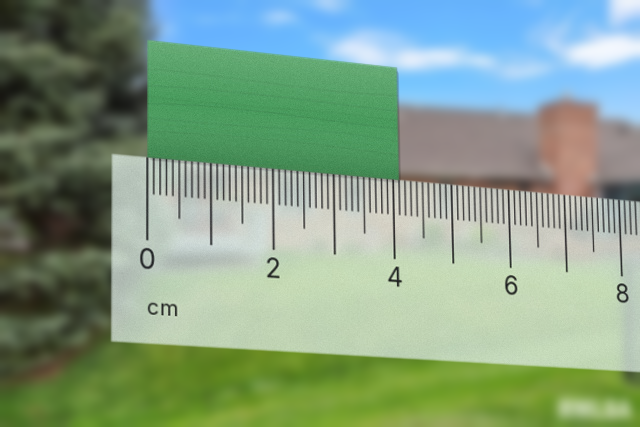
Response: 4.1 cm
